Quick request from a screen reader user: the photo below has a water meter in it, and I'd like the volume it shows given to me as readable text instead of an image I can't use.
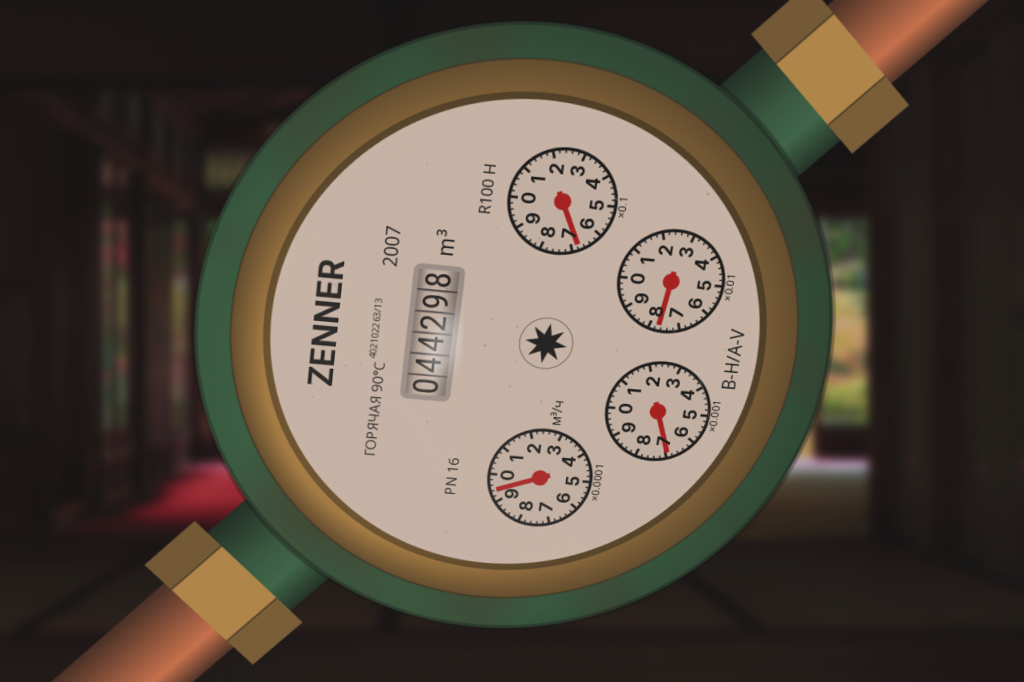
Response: 44298.6769 m³
